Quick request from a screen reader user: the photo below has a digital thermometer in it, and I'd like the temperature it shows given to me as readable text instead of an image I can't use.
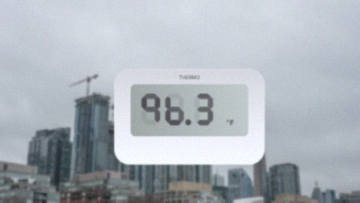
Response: 96.3 °F
